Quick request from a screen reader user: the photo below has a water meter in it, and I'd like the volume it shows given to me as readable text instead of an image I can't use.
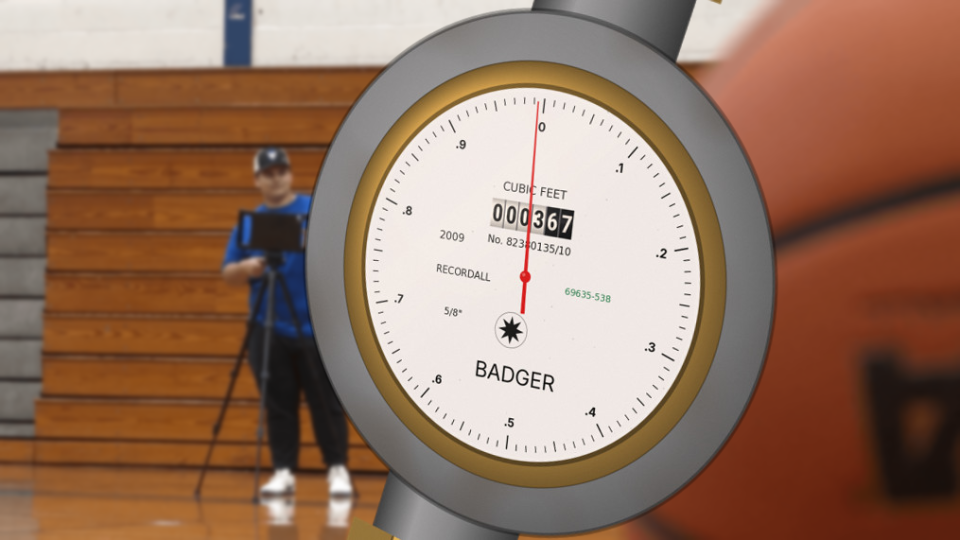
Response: 366.99 ft³
